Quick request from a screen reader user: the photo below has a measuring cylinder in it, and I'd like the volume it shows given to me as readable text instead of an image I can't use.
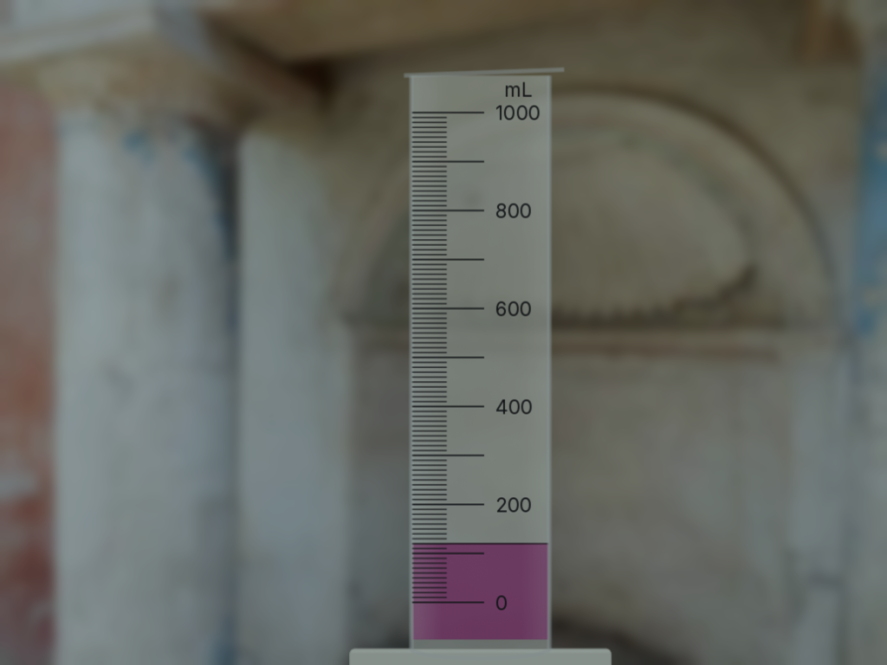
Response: 120 mL
